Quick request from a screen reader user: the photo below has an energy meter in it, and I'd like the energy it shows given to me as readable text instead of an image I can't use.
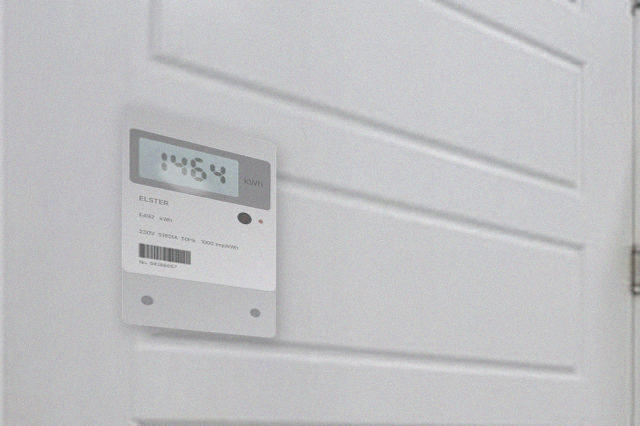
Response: 1464 kWh
